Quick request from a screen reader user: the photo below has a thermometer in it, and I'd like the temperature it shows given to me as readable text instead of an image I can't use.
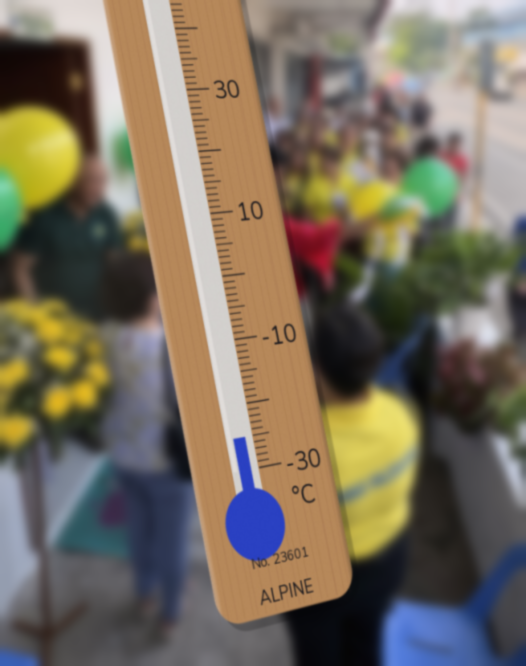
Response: -25 °C
